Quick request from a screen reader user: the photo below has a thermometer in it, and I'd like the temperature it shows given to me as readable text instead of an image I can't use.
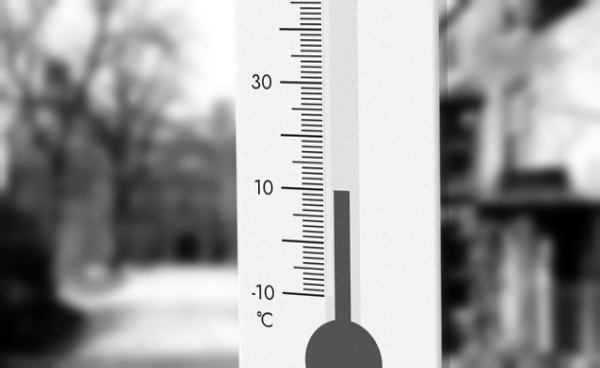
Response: 10 °C
